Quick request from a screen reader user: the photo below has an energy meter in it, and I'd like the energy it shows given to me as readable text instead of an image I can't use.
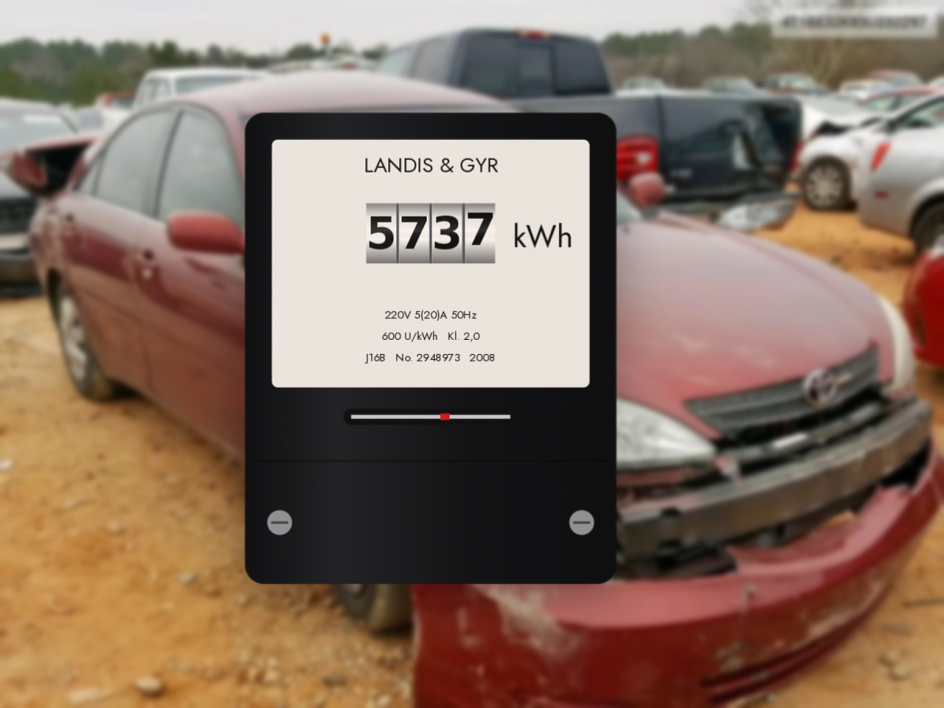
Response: 5737 kWh
